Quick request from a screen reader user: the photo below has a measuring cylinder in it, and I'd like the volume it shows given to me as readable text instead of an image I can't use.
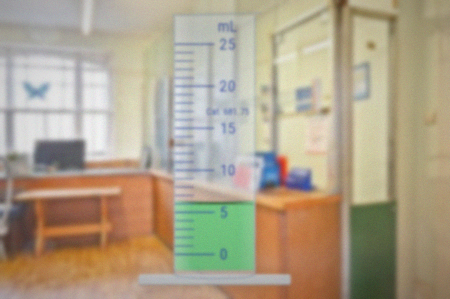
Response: 6 mL
